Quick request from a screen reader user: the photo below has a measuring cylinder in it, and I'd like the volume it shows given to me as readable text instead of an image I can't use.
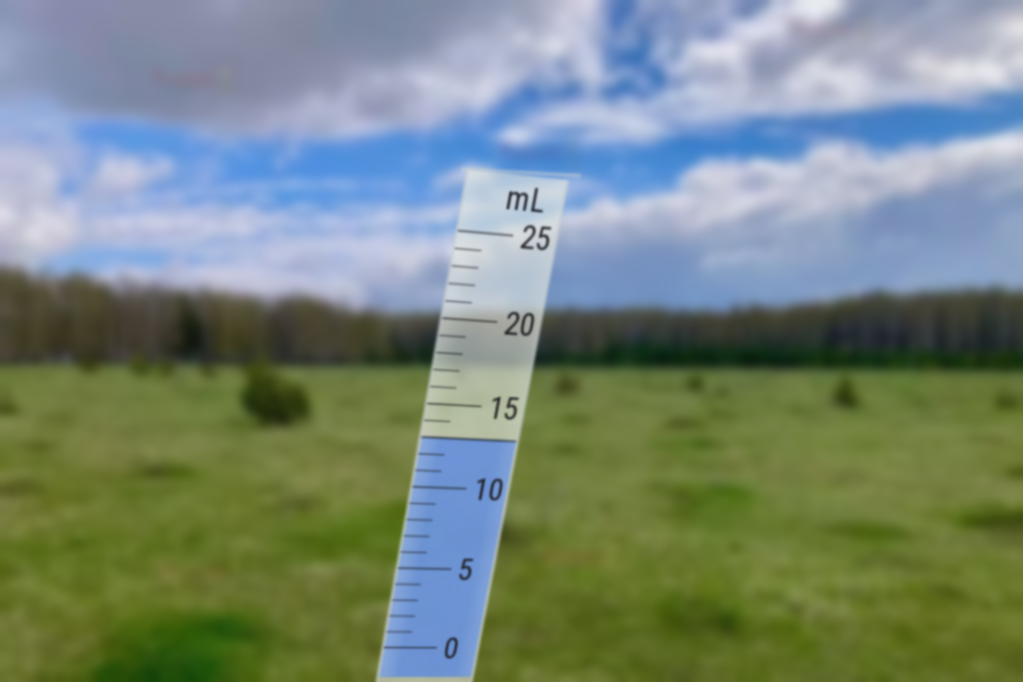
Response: 13 mL
